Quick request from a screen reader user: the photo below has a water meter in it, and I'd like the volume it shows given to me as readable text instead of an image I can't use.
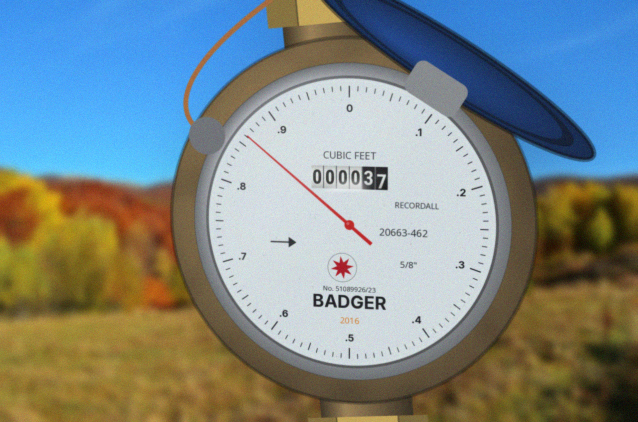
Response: 36.86 ft³
